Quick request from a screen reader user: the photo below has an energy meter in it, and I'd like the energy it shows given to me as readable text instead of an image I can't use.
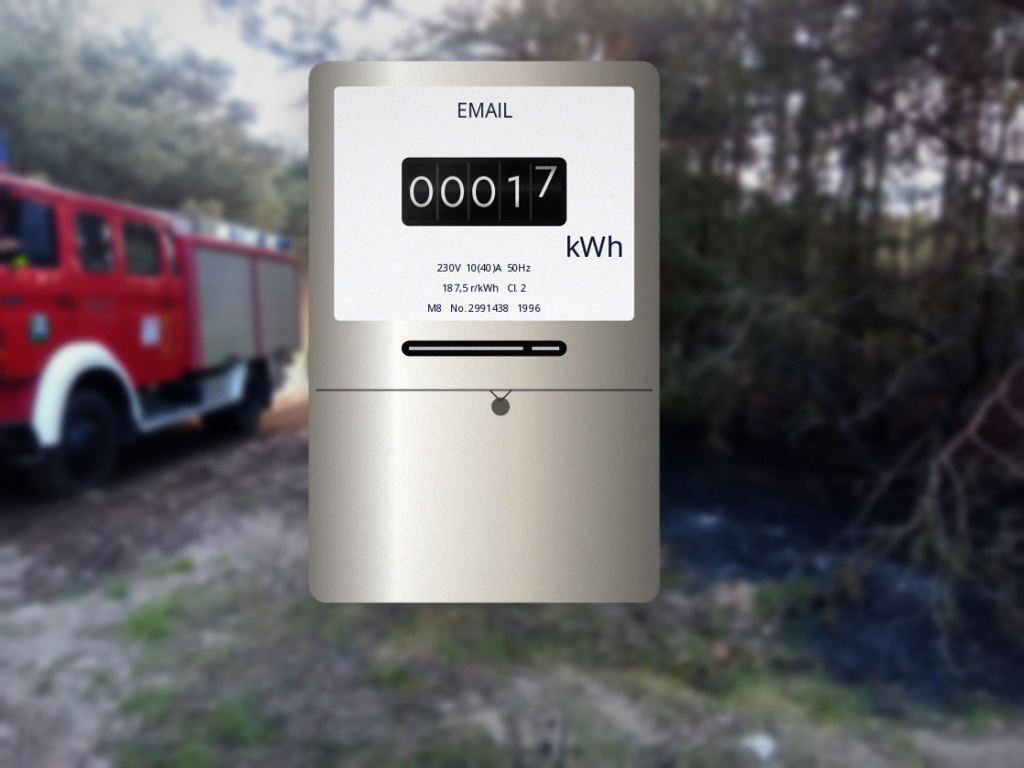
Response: 17 kWh
